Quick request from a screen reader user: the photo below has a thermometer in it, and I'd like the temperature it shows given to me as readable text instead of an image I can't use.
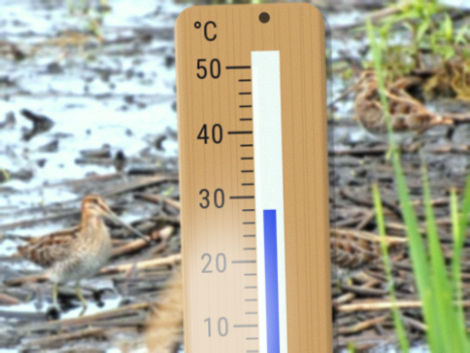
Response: 28 °C
